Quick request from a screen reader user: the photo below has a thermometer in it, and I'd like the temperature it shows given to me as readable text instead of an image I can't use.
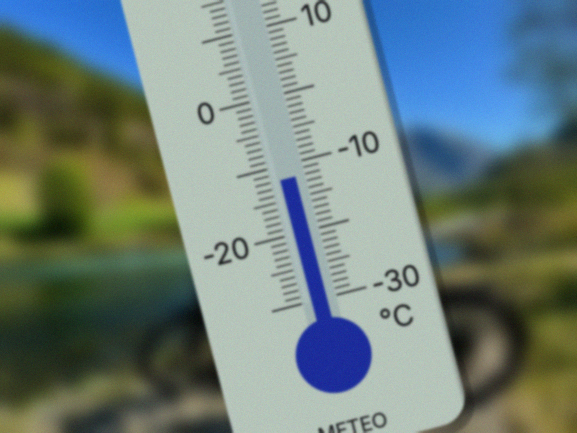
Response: -12 °C
